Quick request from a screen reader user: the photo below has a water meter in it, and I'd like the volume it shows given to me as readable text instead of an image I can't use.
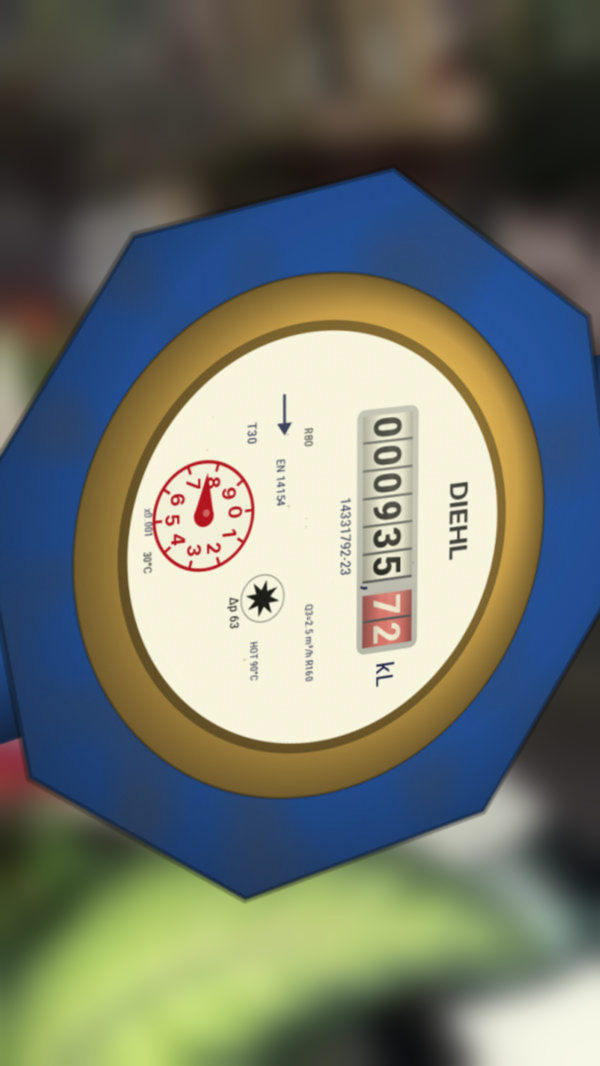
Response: 935.727 kL
